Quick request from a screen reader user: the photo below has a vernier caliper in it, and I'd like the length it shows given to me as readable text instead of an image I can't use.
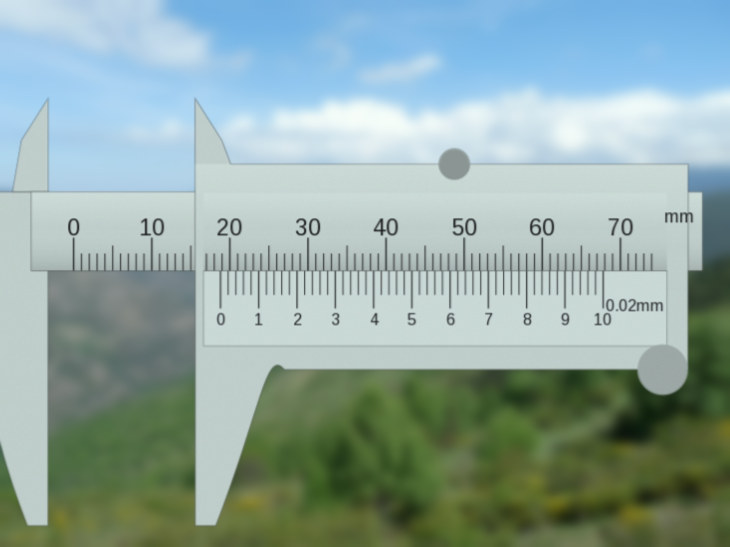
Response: 18.8 mm
